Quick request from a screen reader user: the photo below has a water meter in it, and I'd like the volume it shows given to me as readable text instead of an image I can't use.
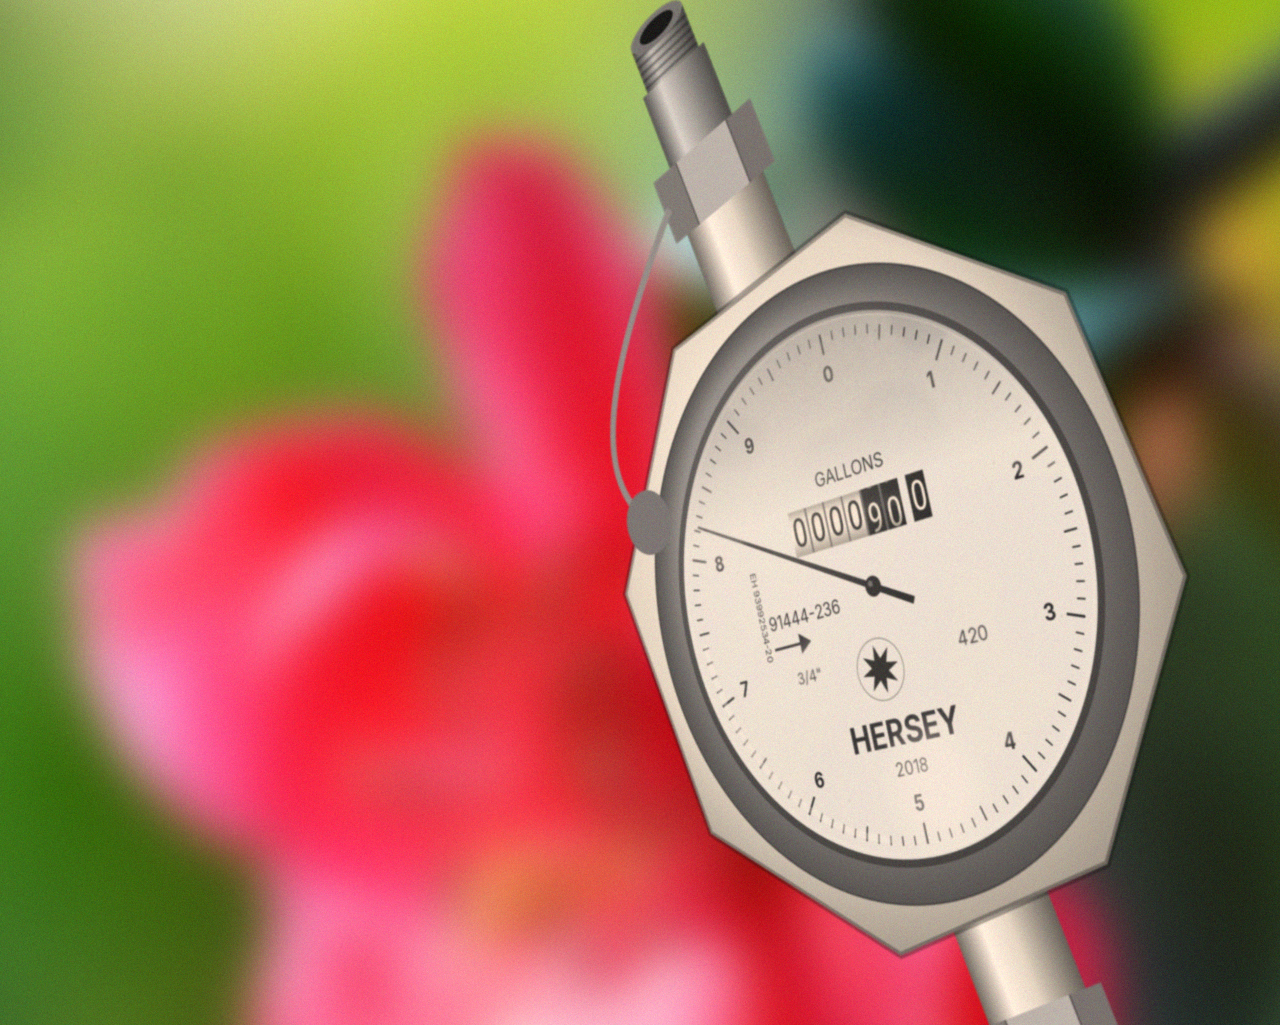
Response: 898.2 gal
